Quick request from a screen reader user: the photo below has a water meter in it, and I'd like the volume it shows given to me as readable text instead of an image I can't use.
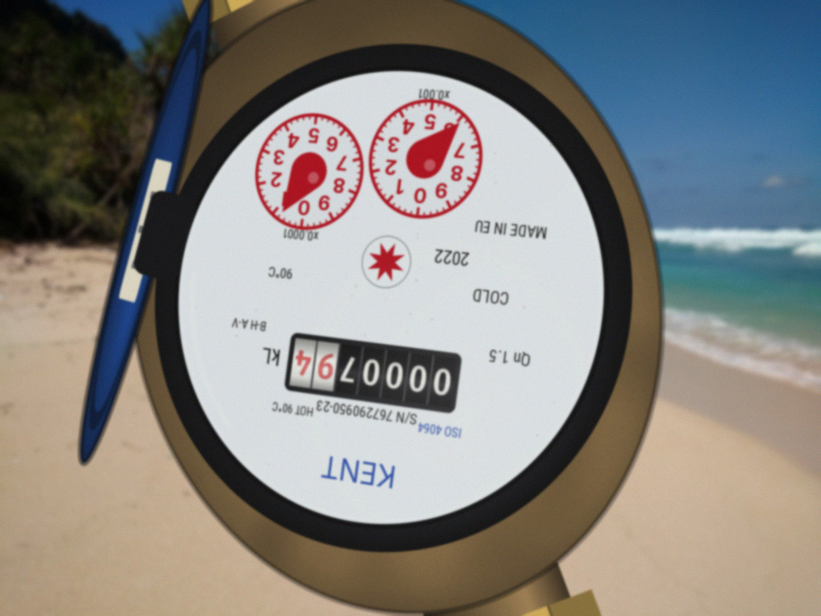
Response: 7.9460 kL
